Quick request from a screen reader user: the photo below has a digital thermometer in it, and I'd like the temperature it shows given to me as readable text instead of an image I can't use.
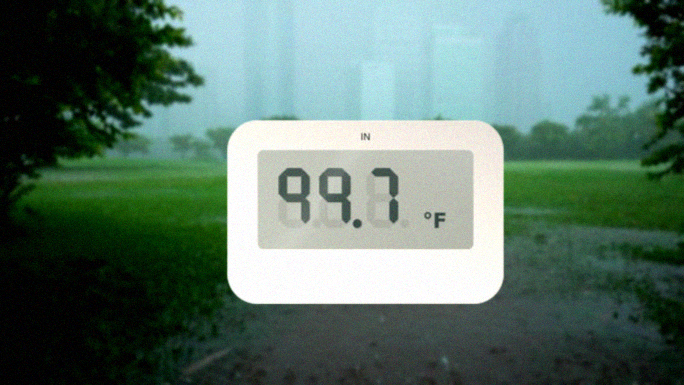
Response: 99.7 °F
